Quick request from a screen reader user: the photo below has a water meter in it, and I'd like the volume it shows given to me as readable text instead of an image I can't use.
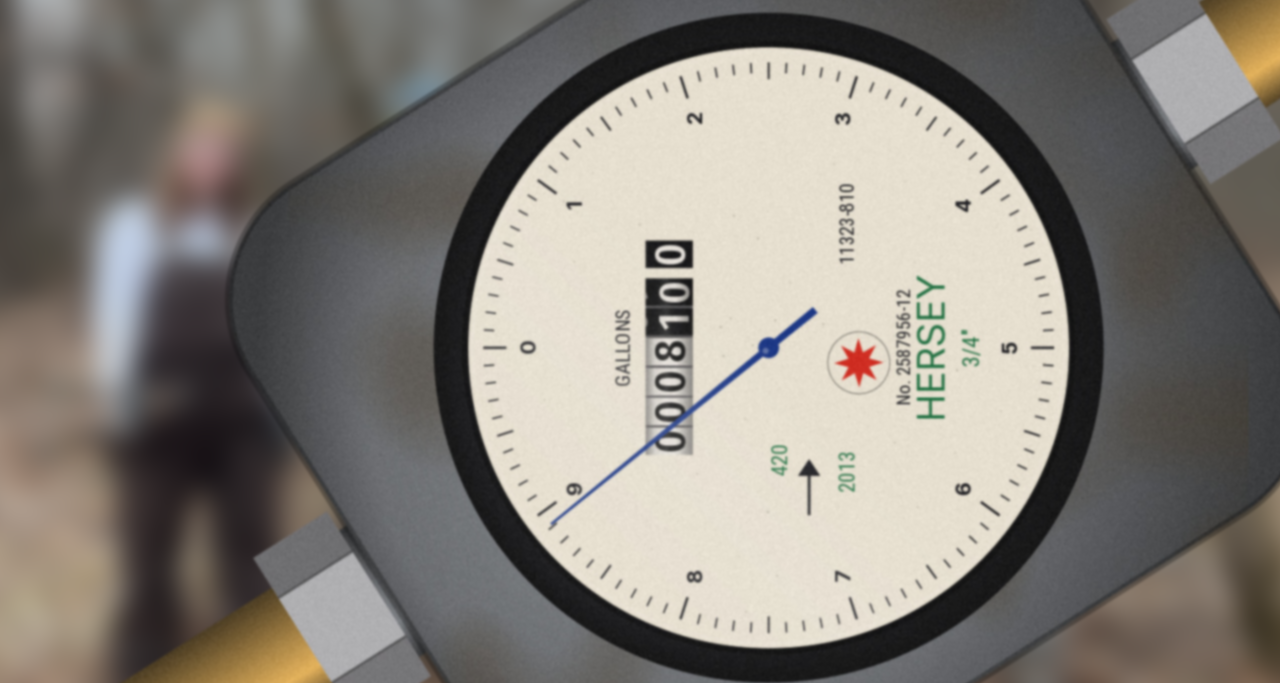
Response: 8098.9 gal
